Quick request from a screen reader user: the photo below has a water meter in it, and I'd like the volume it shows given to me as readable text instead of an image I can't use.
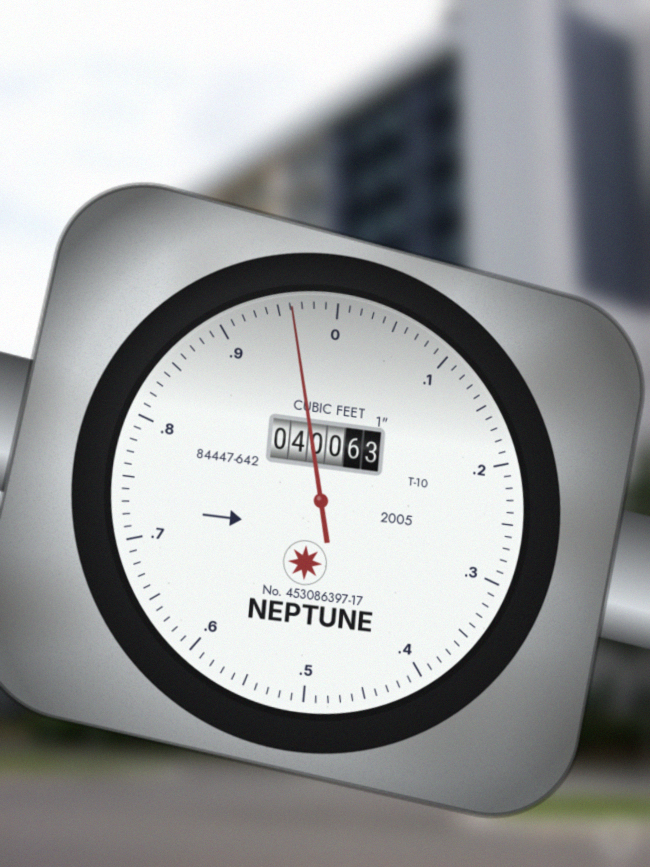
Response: 40062.96 ft³
